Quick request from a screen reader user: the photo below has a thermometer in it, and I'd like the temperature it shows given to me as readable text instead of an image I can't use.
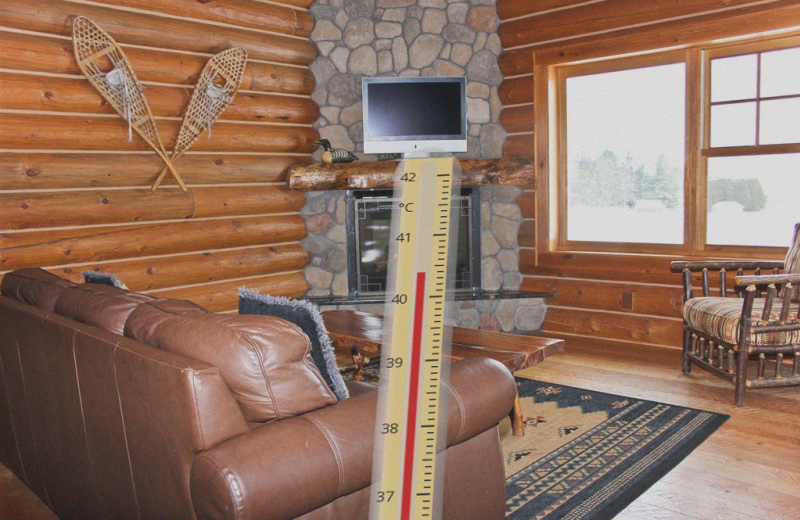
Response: 40.4 °C
